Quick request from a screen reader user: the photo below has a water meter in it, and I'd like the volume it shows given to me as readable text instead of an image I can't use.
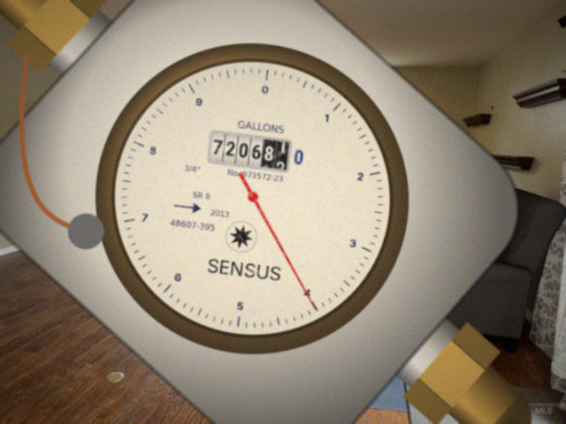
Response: 7206814.0 gal
